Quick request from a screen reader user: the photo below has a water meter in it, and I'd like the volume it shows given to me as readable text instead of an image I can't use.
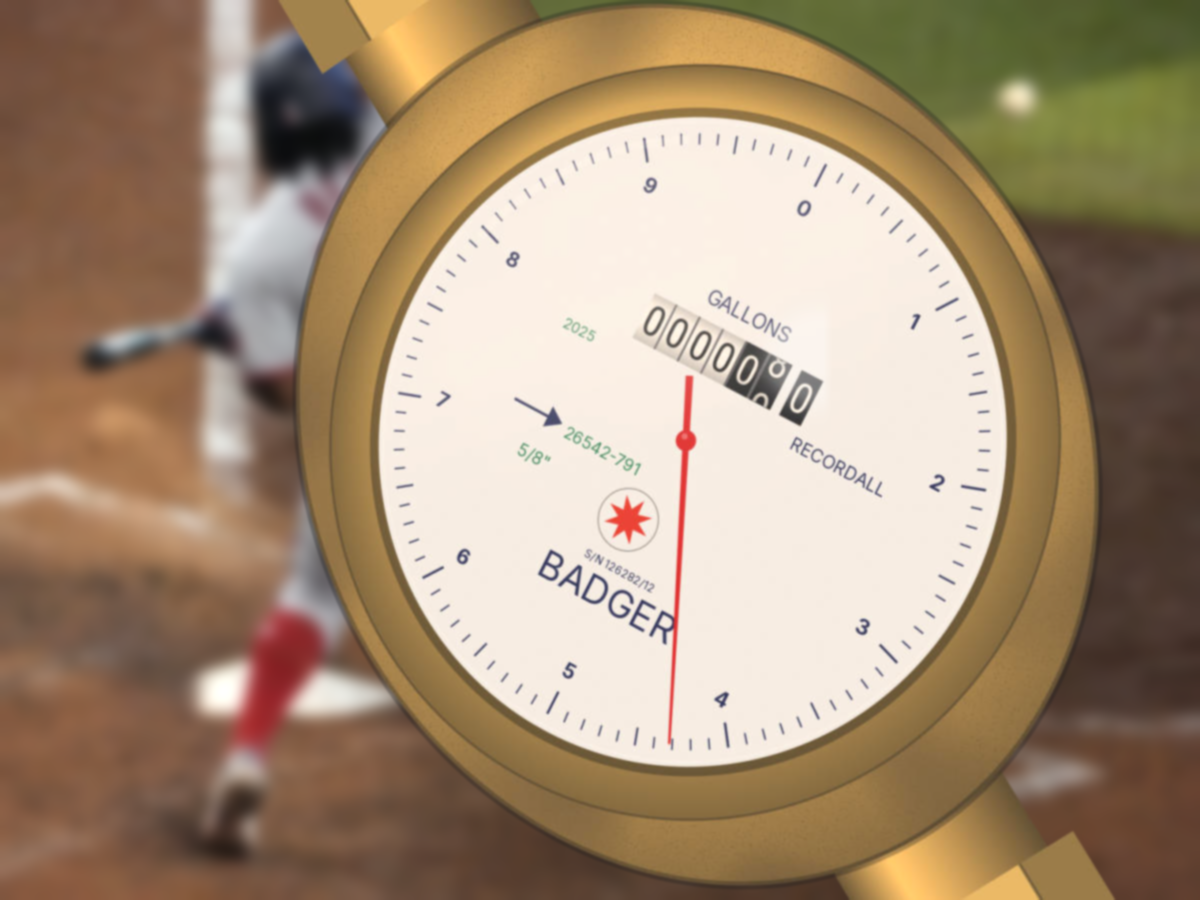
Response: 84.3 gal
